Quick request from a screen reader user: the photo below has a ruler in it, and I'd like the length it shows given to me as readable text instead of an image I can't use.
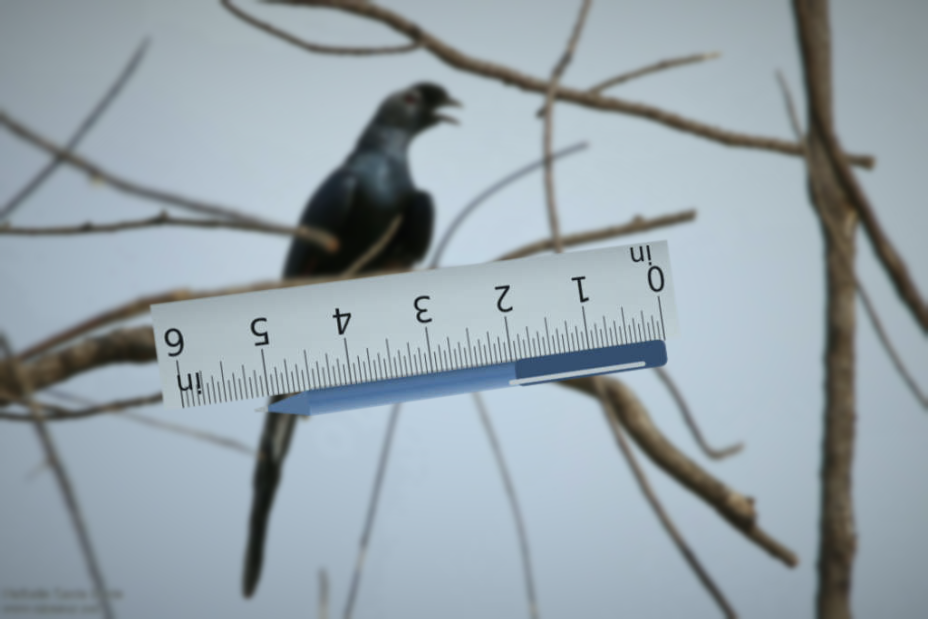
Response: 5.1875 in
